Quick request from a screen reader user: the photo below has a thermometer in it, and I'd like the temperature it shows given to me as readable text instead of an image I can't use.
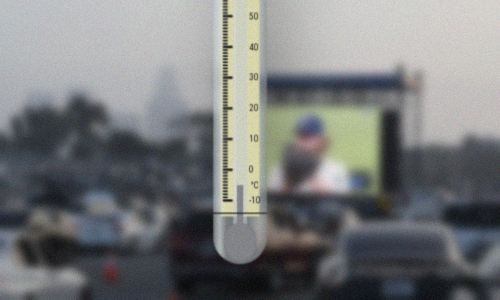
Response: -5 °C
